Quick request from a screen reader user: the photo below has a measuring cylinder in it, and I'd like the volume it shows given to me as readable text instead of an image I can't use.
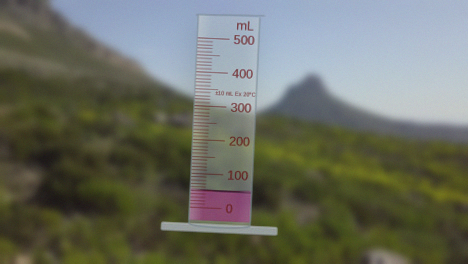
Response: 50 mL
